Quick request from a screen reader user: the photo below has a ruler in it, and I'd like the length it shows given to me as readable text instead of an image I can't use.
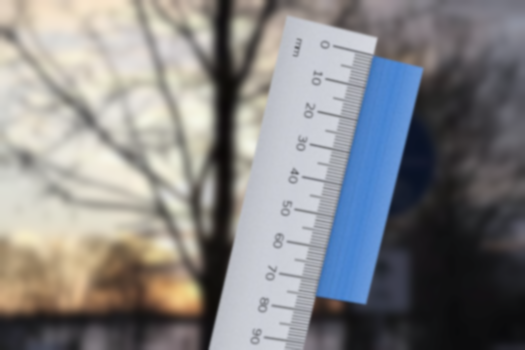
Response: 75 mm
